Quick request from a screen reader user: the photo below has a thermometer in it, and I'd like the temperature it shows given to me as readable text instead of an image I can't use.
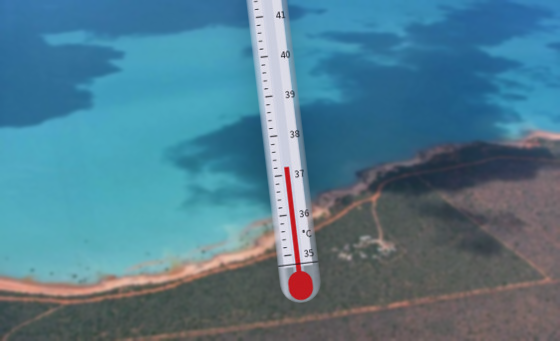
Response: 37.2 °C
